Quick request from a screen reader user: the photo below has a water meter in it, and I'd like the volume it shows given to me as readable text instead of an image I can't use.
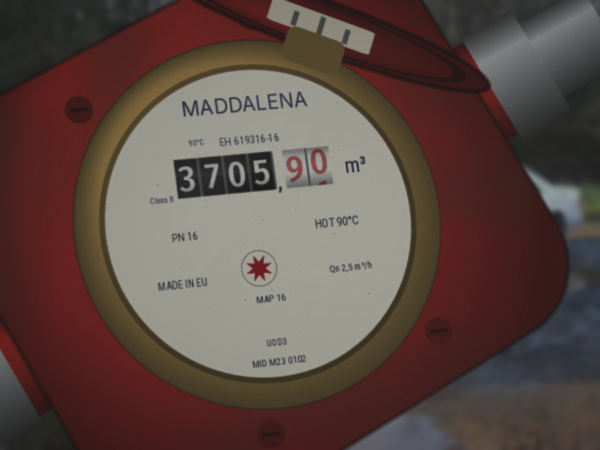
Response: 3705.90 m³
